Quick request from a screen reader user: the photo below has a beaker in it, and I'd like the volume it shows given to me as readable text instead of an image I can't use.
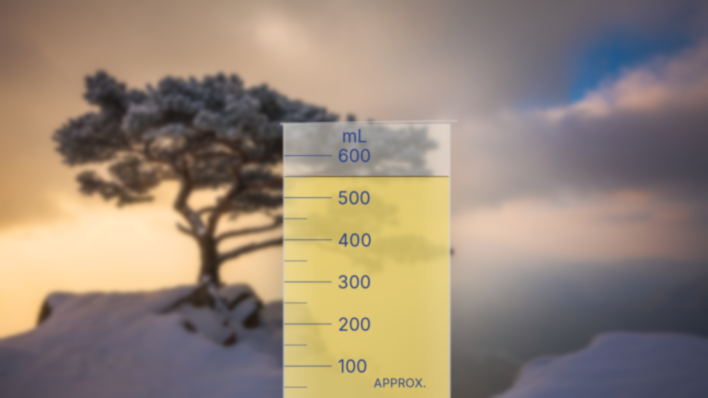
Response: 550 mL
